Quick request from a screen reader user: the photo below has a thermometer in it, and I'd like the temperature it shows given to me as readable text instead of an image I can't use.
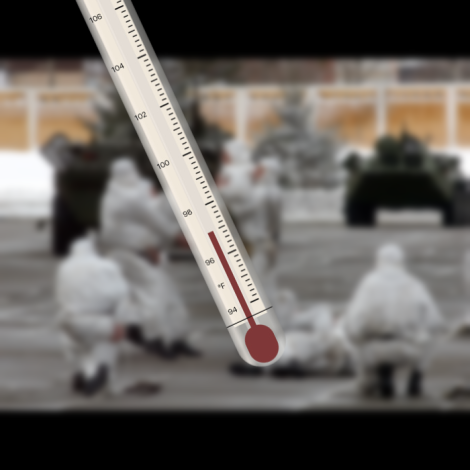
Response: 97 °F
